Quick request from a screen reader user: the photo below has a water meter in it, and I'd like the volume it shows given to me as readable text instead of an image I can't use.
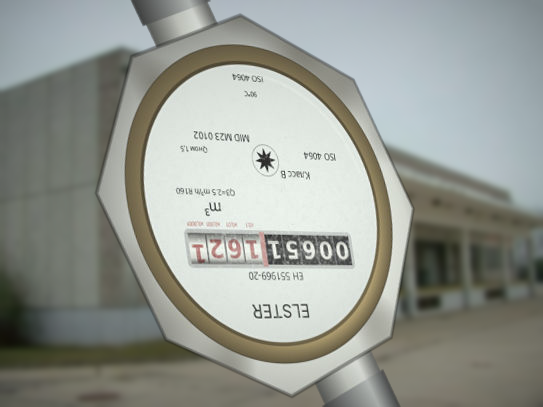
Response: 651.1621 m³
